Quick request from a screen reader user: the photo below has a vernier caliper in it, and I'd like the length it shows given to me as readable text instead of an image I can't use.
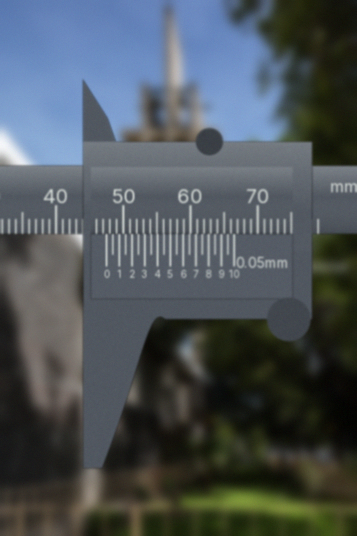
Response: 47.5 mm
